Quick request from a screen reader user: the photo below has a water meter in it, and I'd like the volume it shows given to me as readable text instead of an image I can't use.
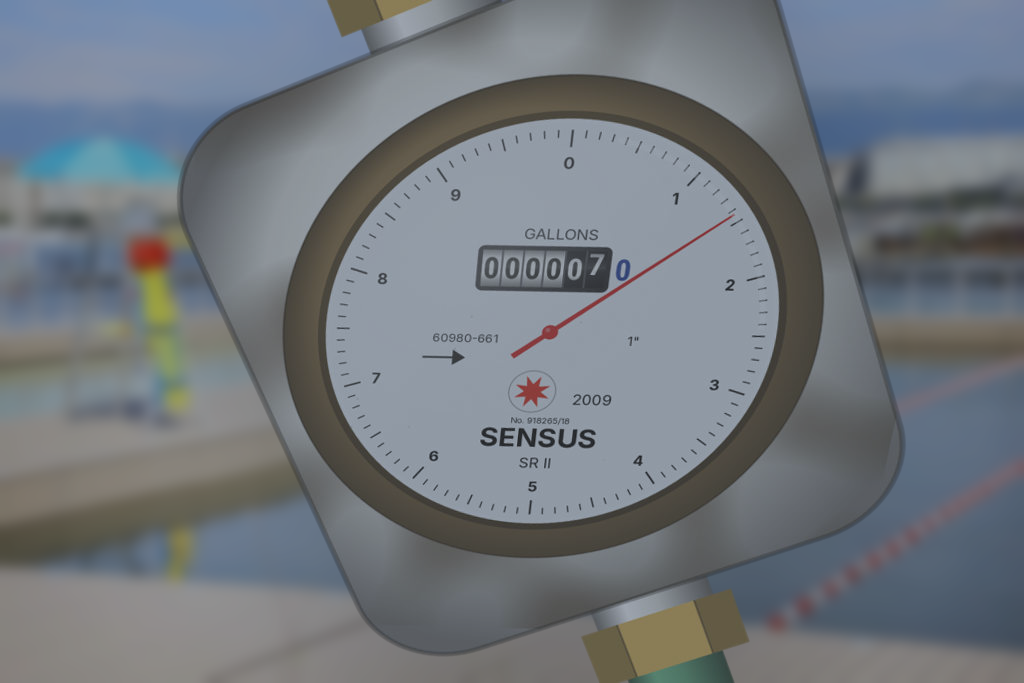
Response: 71.4 gal
